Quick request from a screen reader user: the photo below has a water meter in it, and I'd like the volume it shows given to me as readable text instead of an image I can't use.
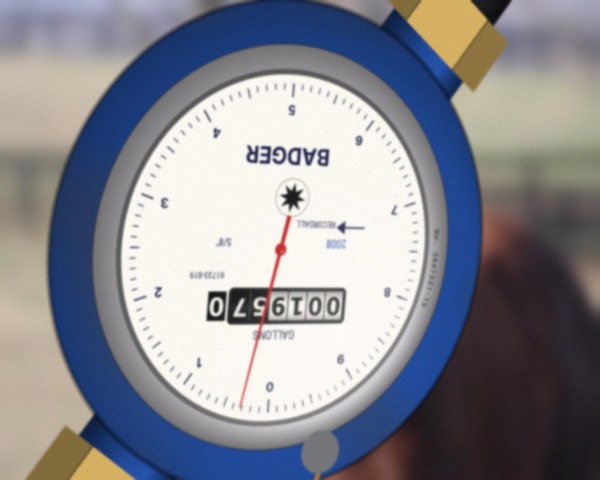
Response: 19570.3 gal
